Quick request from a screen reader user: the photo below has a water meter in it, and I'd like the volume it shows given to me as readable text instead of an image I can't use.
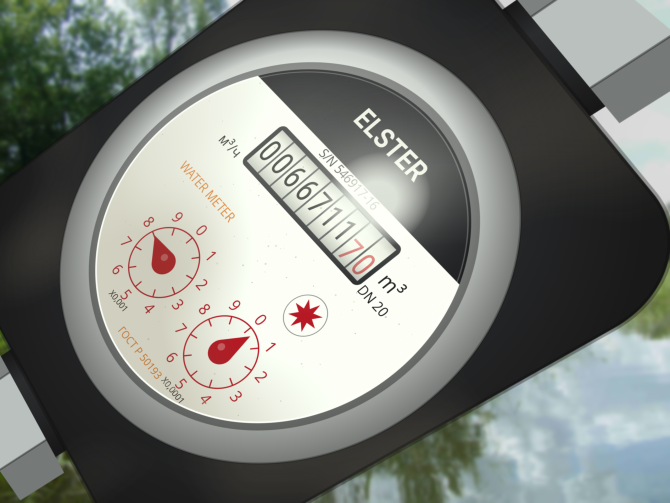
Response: 66711.6980 m³
